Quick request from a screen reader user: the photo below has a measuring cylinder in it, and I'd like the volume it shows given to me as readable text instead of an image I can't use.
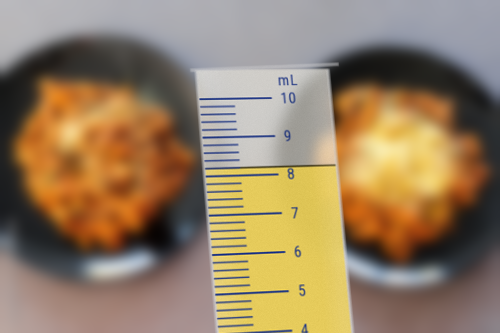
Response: 8.2 mL
